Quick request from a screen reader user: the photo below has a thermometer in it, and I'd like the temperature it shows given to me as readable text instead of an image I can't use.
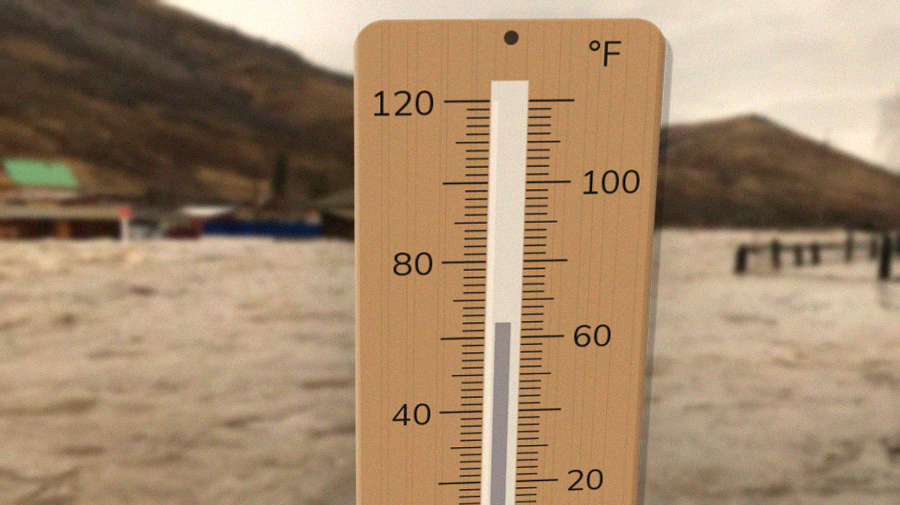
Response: 64 °F
